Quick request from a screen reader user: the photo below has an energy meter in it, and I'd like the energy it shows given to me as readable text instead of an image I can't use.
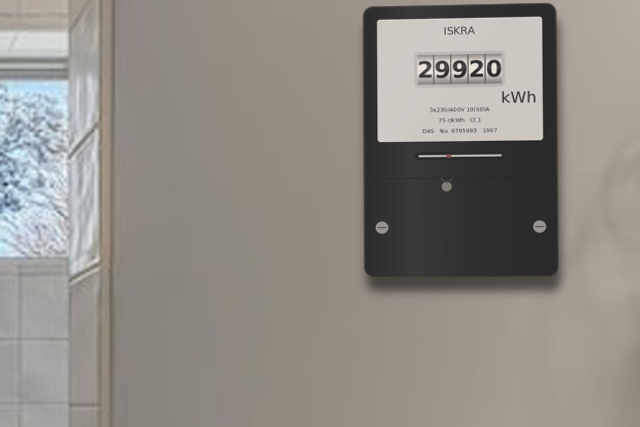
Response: 29920 kWh
